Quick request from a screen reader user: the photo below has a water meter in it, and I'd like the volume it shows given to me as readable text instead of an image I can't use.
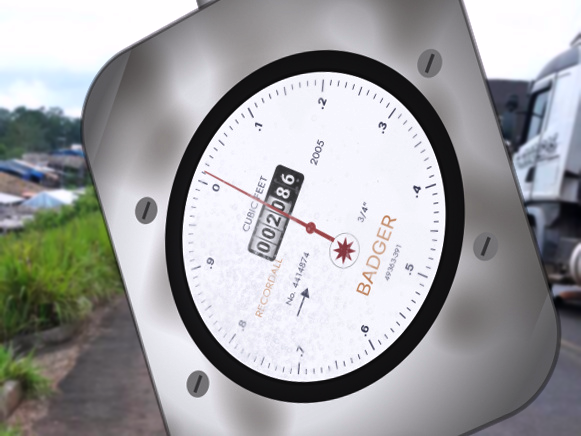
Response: 2086.01 ft³
